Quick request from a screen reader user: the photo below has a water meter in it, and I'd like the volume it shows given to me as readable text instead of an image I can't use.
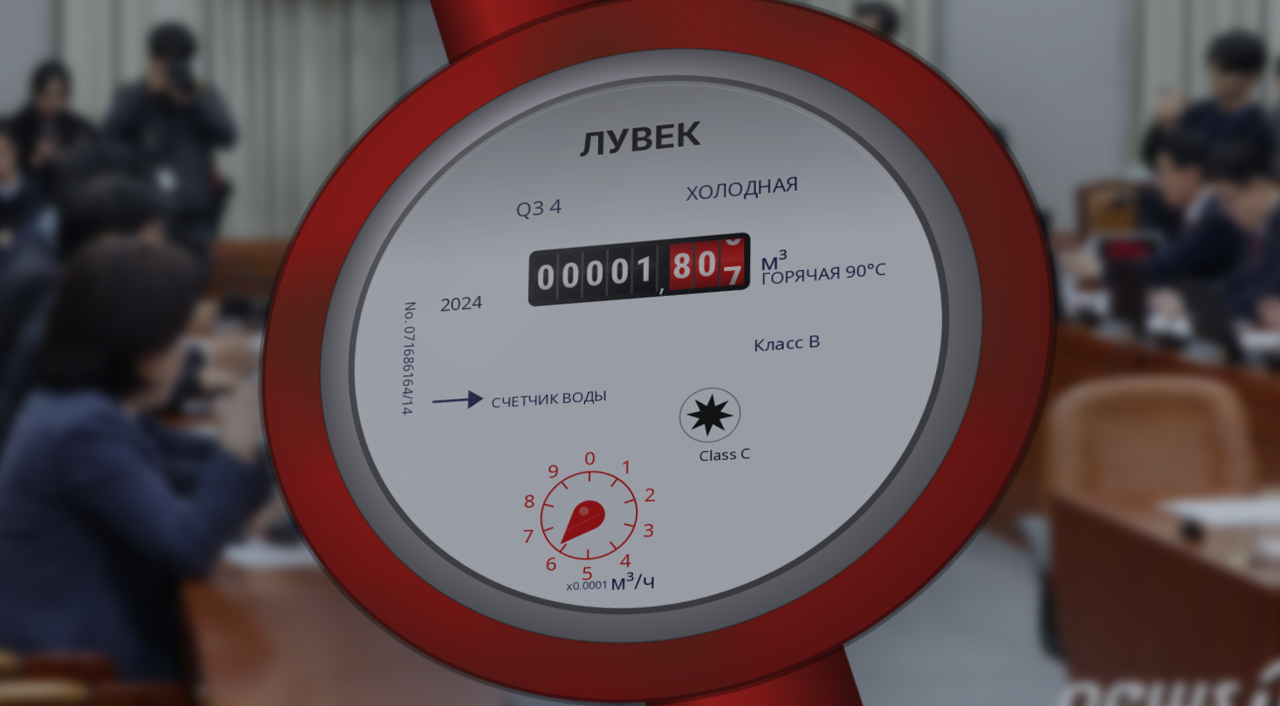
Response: 1.8066 m³
